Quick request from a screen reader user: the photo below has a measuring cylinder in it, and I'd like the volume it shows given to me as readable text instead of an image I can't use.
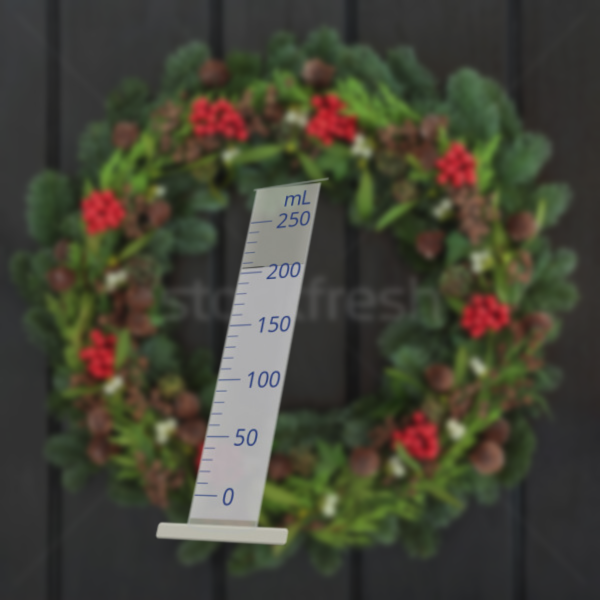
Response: 205 mL
